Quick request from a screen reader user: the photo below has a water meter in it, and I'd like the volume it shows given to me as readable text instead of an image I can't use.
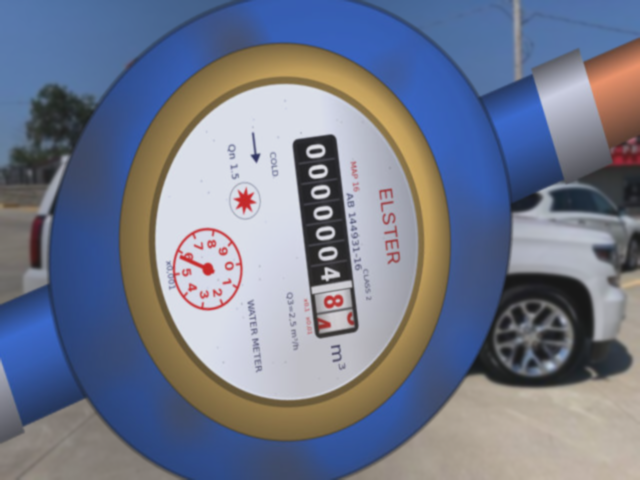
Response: 4.835 m³
